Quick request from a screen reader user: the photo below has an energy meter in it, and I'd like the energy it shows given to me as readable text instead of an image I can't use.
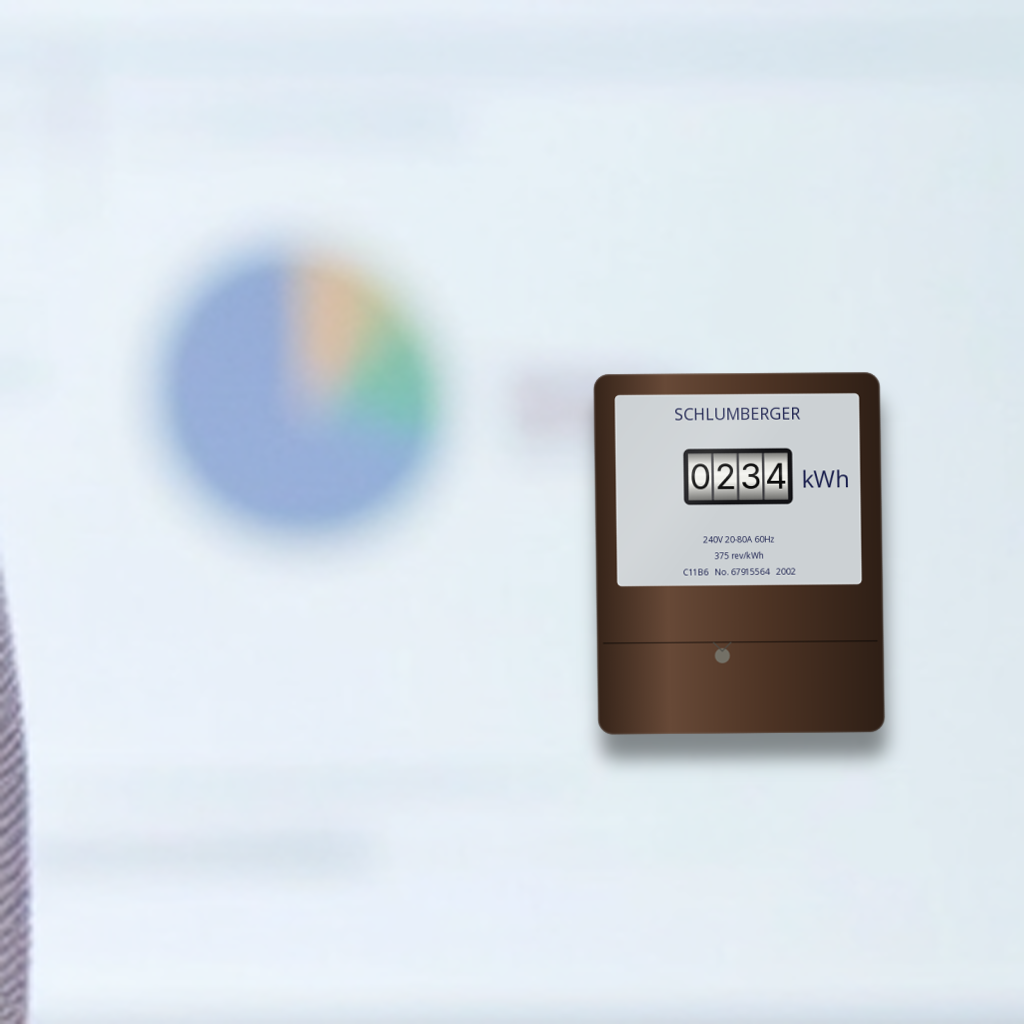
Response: 234 kWh
